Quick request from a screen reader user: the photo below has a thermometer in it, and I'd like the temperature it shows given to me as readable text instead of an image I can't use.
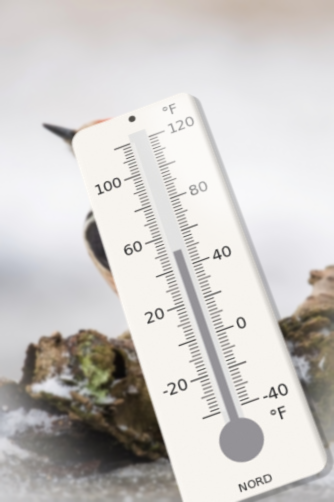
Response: 50 °F
